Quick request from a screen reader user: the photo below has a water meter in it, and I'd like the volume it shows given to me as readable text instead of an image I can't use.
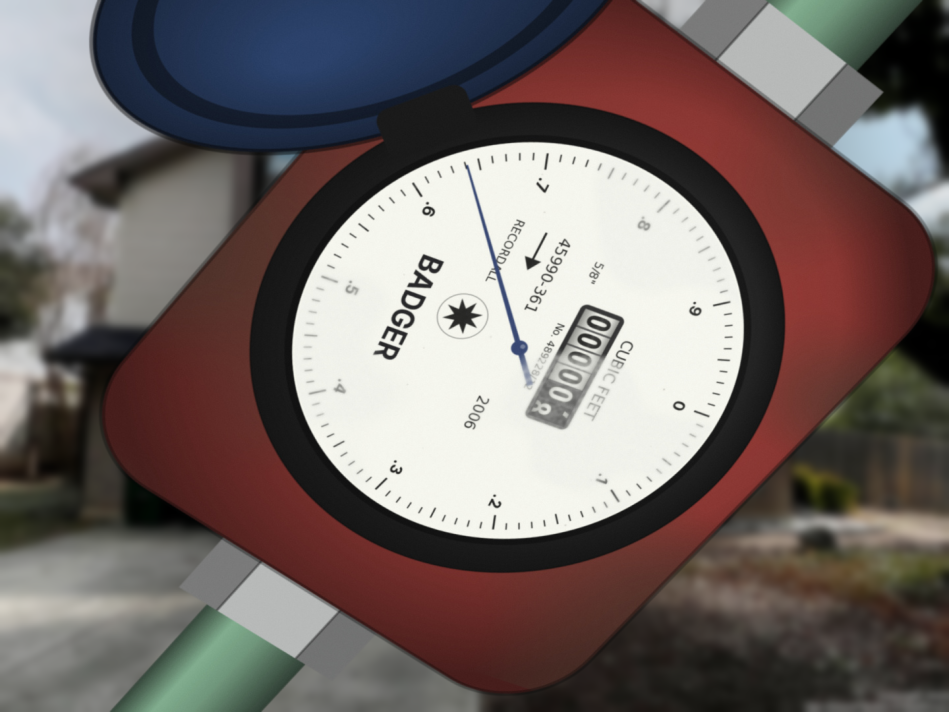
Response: 7.64 ft³
